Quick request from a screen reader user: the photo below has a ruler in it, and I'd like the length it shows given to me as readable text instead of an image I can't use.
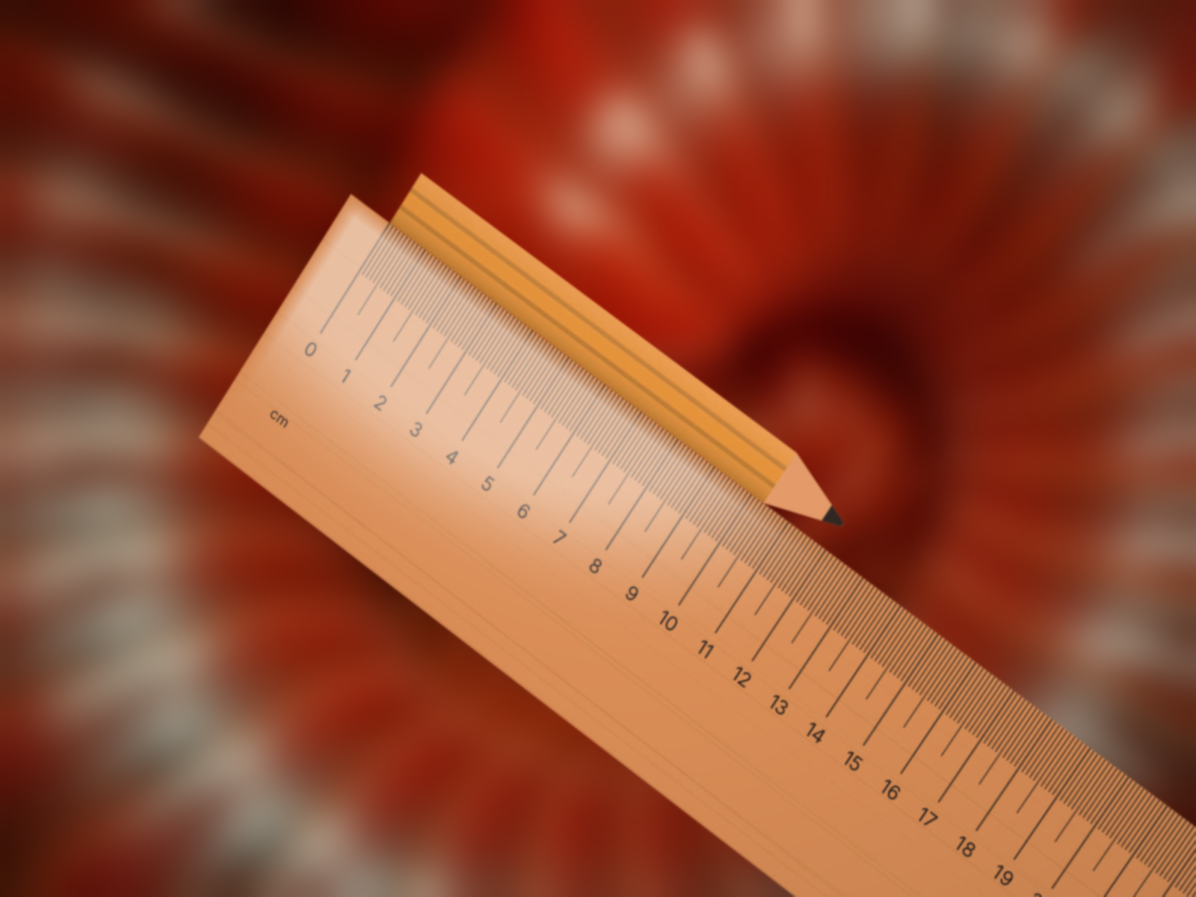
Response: 12 cm
